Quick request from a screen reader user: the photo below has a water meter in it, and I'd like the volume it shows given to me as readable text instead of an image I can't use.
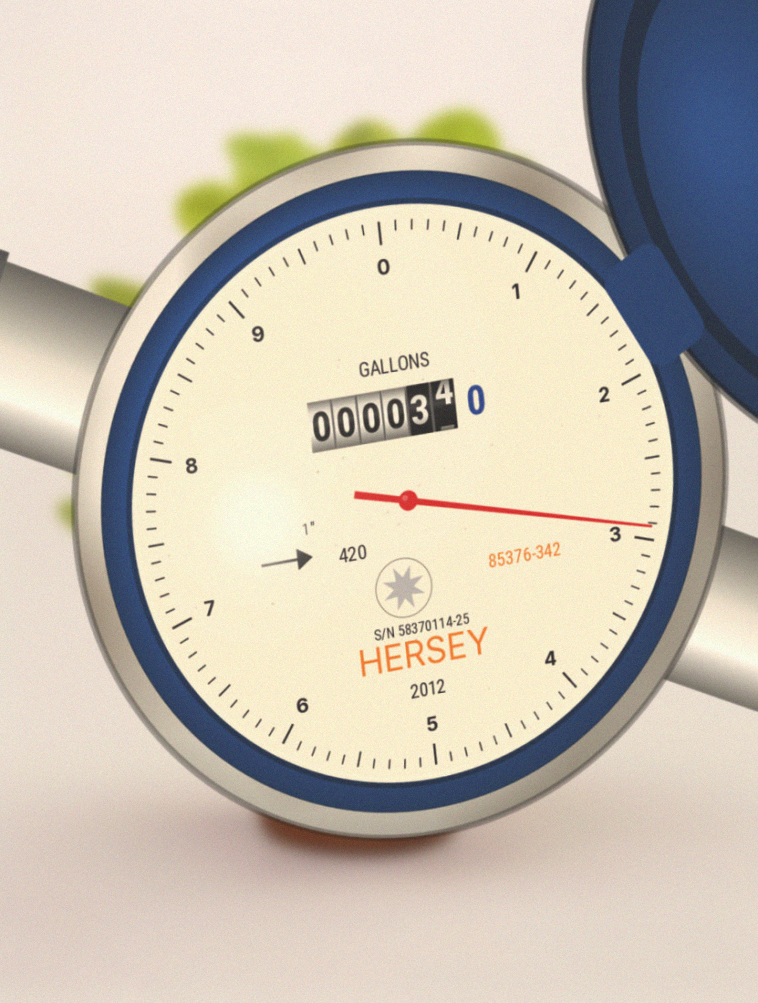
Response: 342.9 gal
